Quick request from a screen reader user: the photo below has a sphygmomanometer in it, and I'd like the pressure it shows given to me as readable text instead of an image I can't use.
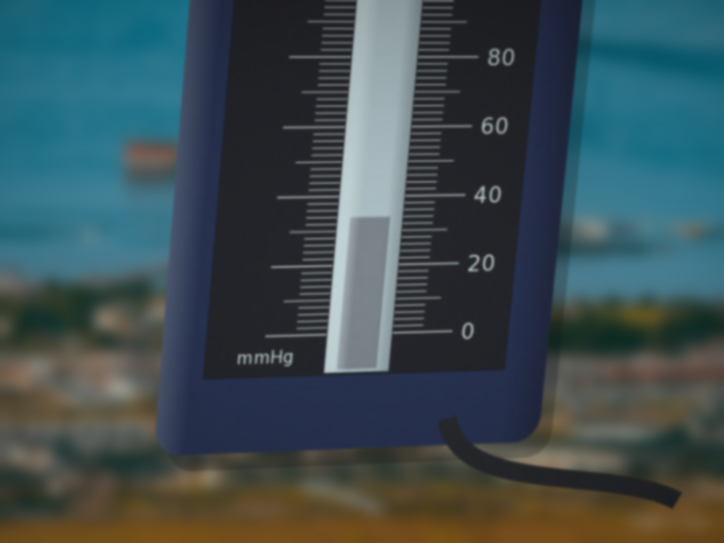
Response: 34 mmHg
